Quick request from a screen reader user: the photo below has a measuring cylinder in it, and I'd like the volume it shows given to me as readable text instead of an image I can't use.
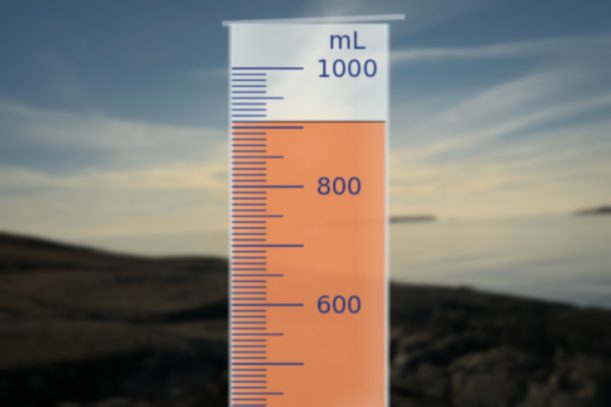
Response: 910 mL
